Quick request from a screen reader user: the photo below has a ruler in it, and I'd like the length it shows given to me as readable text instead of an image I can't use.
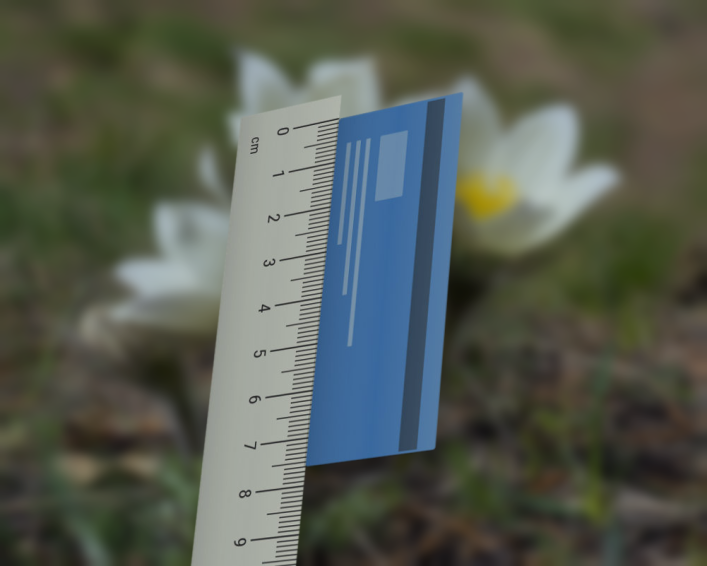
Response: 7.6 cm
